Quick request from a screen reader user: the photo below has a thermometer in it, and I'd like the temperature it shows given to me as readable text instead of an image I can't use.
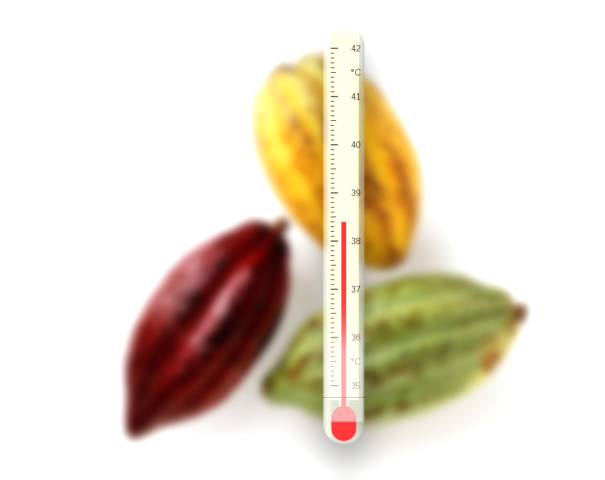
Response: 38.4 °C
